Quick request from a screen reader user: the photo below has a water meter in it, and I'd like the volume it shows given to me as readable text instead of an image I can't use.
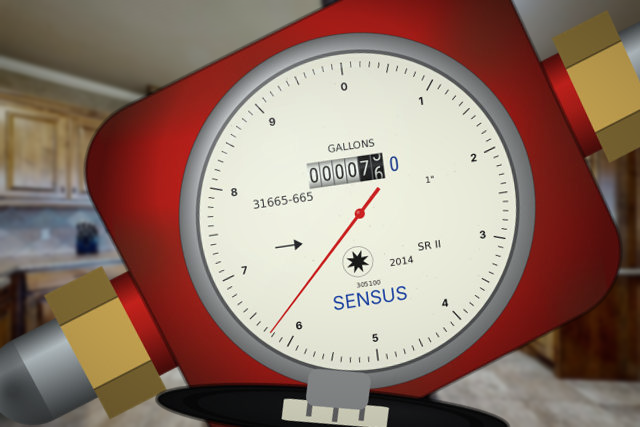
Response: 756.2 gal
